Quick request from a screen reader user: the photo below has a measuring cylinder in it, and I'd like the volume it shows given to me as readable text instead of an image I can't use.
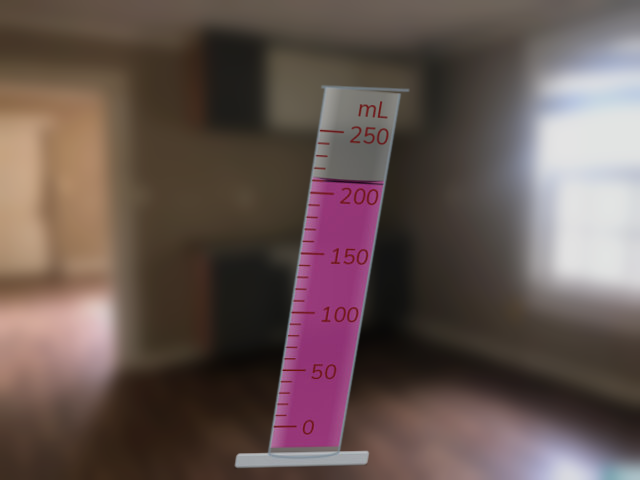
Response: 210 mL
